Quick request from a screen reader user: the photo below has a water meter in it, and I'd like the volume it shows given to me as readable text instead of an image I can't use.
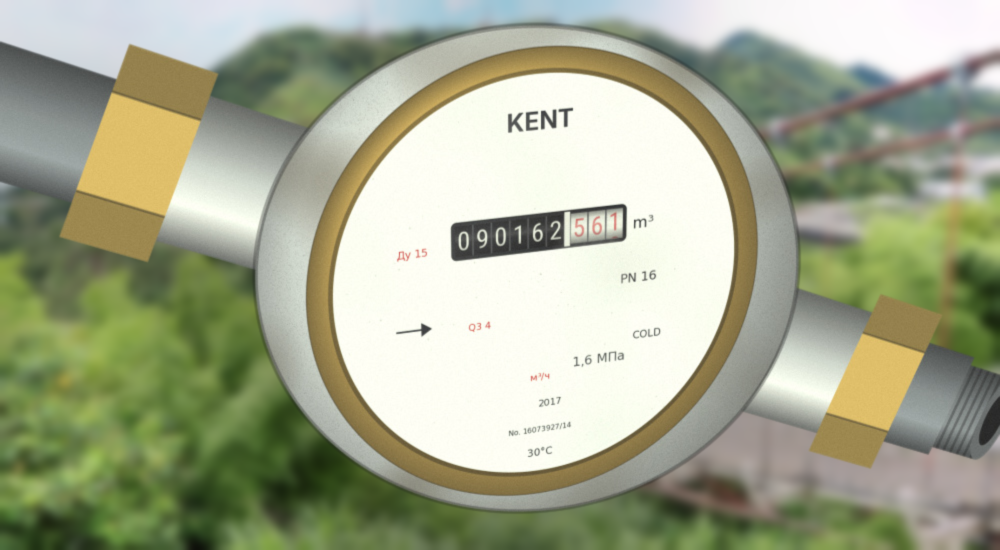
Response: 90162.561 m³
